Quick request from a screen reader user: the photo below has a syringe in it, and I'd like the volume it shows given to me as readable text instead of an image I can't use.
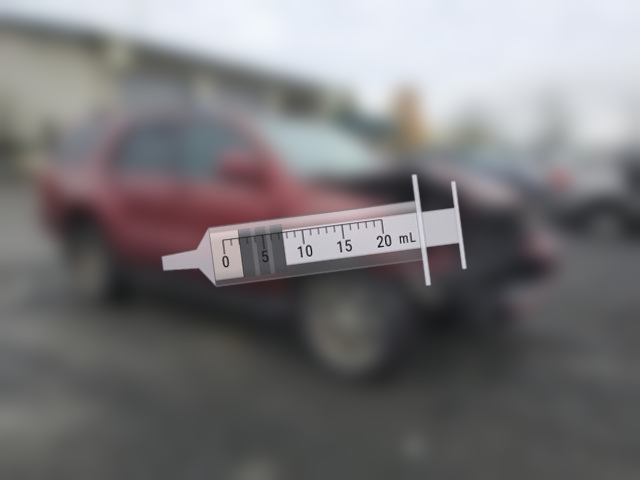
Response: 2 mL
